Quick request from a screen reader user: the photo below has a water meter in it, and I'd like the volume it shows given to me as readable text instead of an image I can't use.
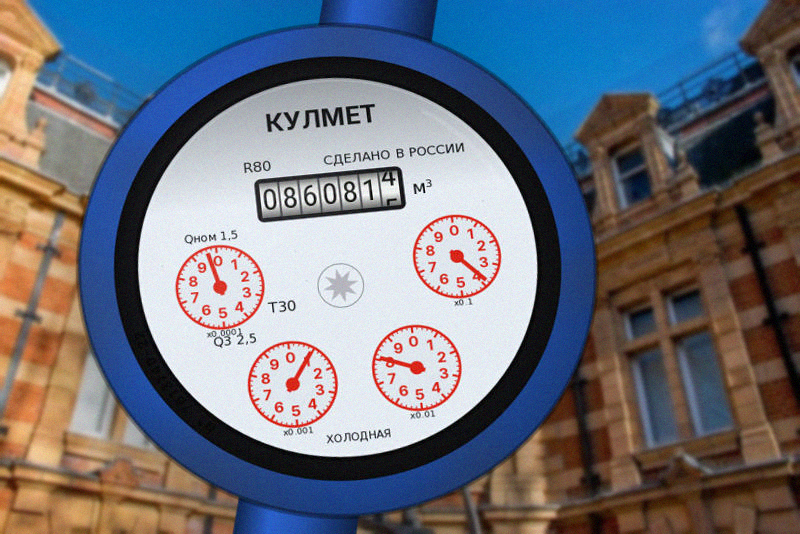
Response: 860814.3809 m³
